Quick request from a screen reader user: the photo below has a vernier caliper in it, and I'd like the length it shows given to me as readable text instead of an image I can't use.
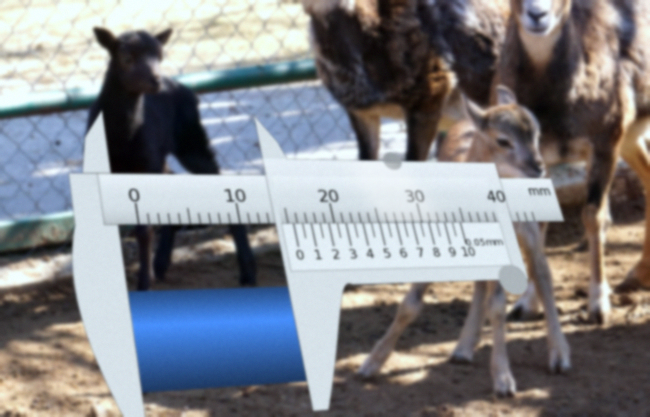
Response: 15.6 mm
